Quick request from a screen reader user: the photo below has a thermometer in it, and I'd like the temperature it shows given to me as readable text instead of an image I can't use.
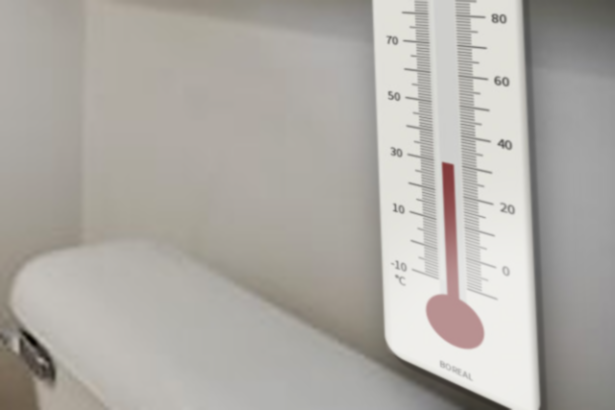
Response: 30 °C
